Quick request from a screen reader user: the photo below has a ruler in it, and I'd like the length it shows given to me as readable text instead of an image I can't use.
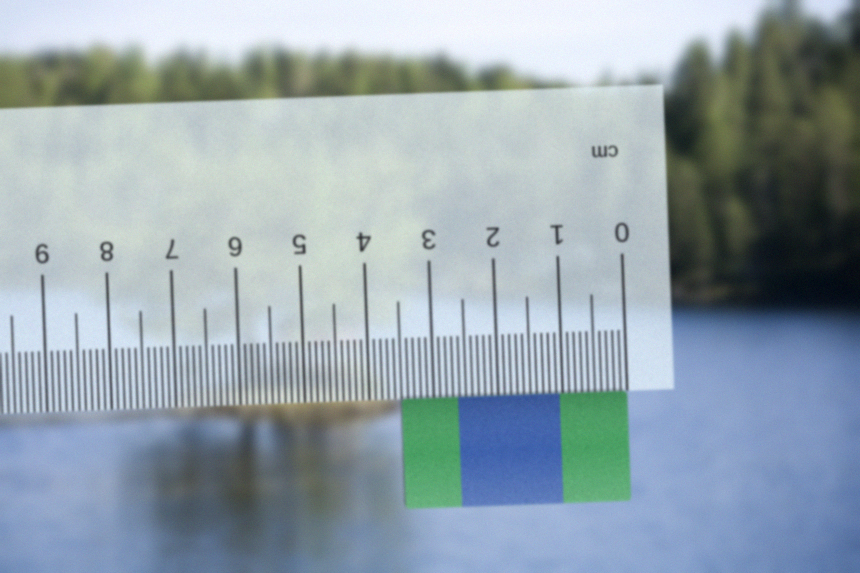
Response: 3.5 cm
